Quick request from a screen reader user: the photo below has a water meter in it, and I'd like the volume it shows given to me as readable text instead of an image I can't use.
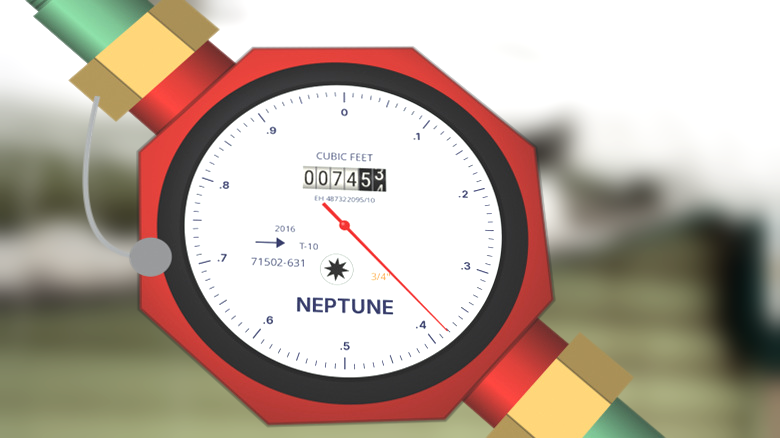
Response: 7453.38 ft³
